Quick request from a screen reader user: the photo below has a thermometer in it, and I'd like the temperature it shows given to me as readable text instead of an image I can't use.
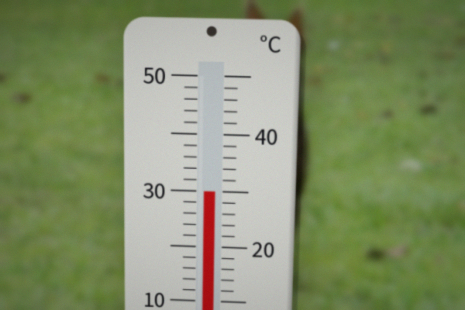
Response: 30 °C
